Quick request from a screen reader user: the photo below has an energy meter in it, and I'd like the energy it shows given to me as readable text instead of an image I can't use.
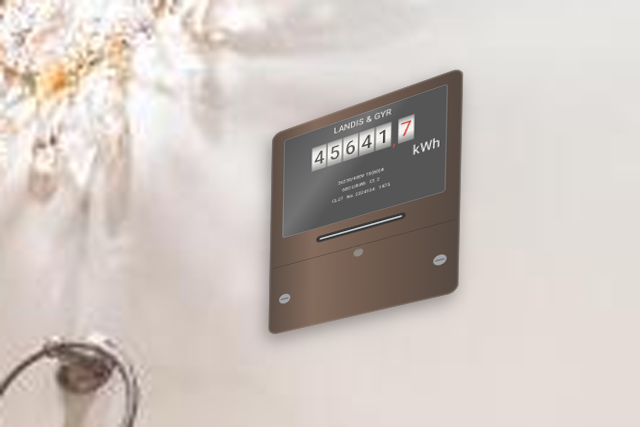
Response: 45641.7 kWh
